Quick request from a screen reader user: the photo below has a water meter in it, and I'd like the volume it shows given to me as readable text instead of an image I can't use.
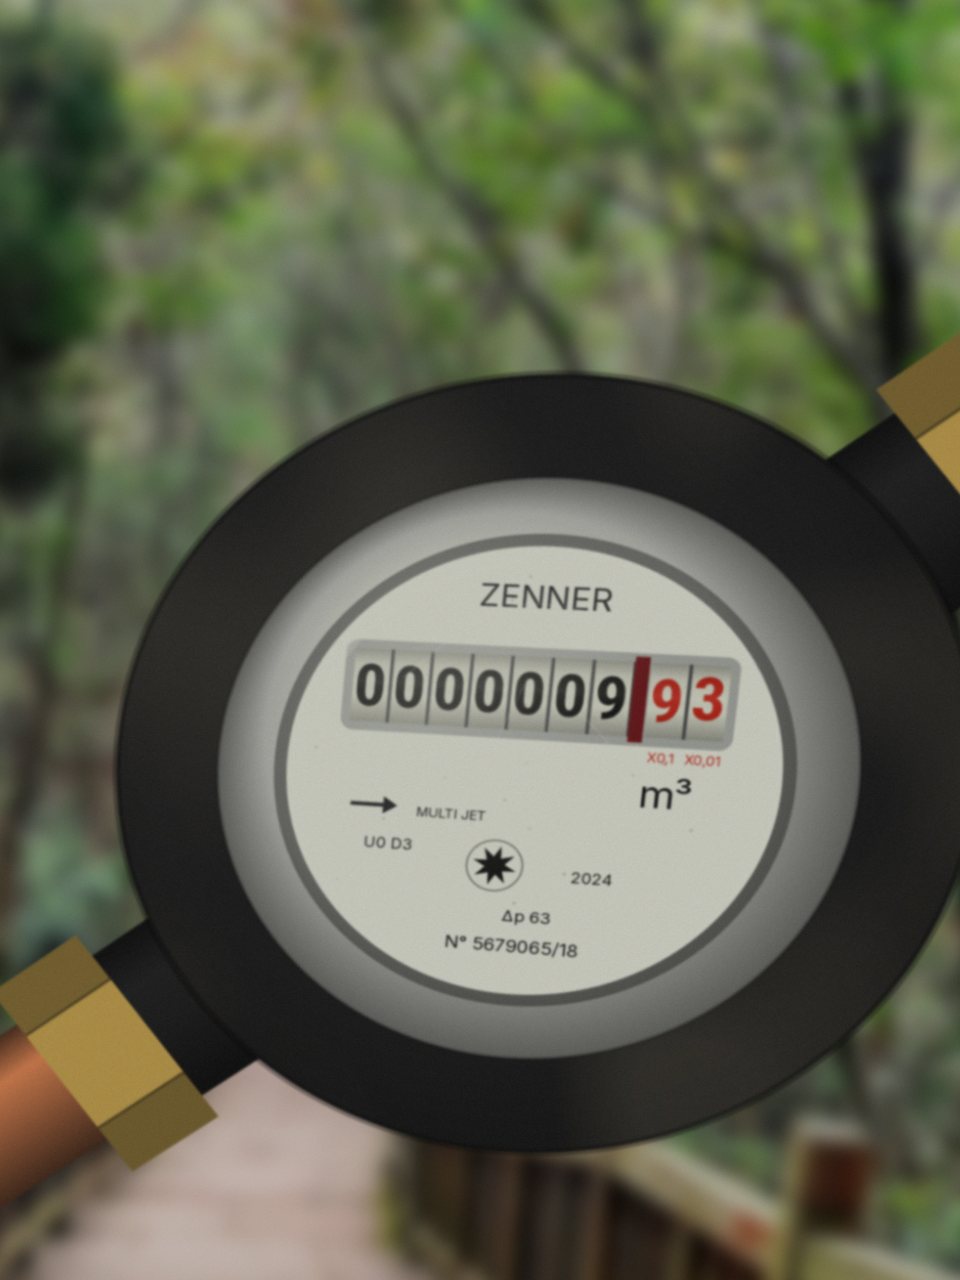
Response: 9.93 m³
